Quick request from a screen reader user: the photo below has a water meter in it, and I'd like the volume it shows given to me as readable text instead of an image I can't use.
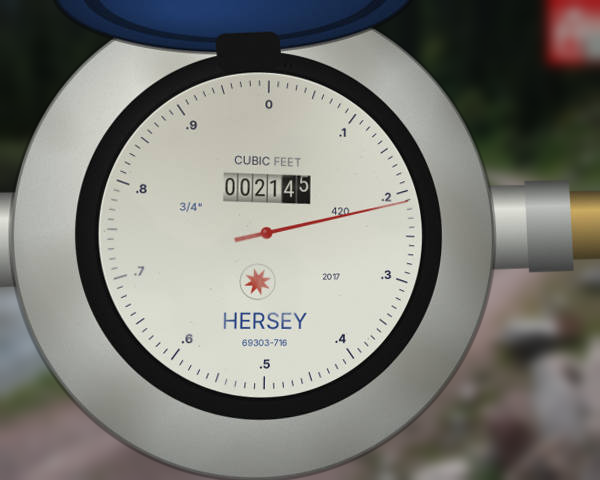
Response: 2145.21 ft³
